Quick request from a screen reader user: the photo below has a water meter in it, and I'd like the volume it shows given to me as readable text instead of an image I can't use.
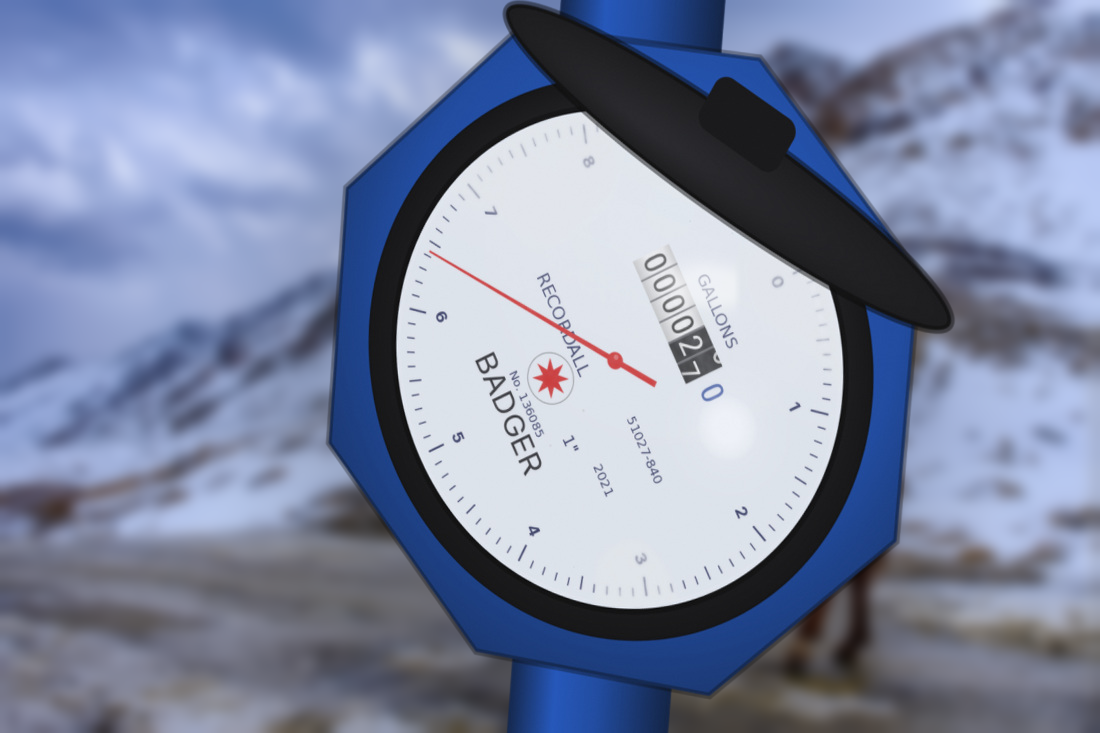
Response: 266.4 gal
